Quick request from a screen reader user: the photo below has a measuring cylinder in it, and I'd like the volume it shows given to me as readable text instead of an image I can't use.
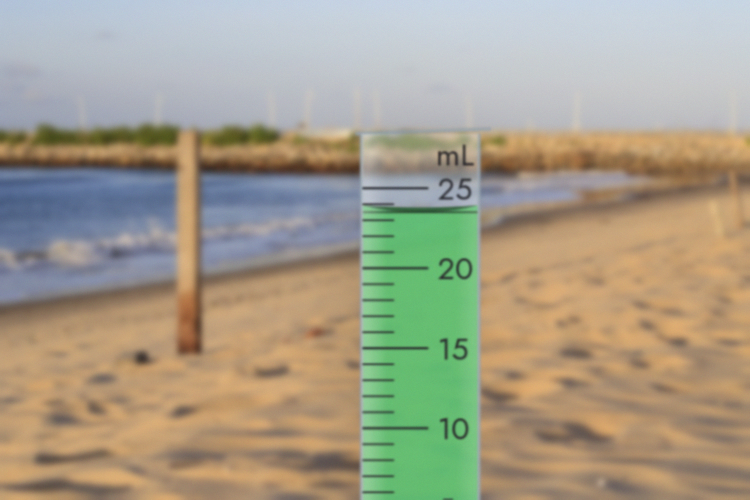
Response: 23.5 mL
